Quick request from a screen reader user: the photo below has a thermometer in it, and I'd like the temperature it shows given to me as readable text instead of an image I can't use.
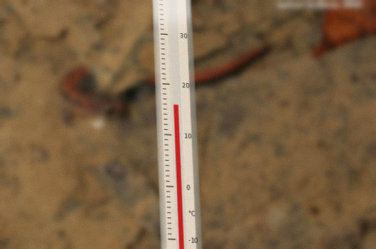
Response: 16 °C
